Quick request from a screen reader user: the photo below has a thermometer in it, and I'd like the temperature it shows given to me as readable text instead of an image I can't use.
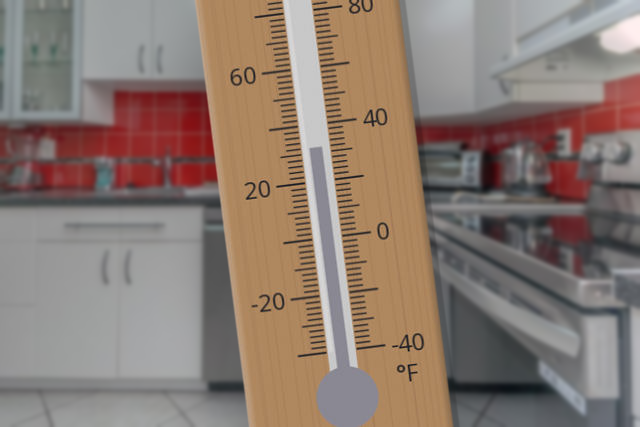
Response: 32 °F
